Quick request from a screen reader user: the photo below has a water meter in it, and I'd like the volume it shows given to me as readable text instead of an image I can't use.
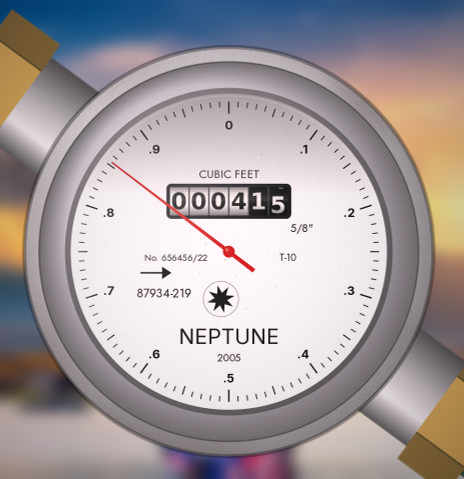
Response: 414.85 ft³
